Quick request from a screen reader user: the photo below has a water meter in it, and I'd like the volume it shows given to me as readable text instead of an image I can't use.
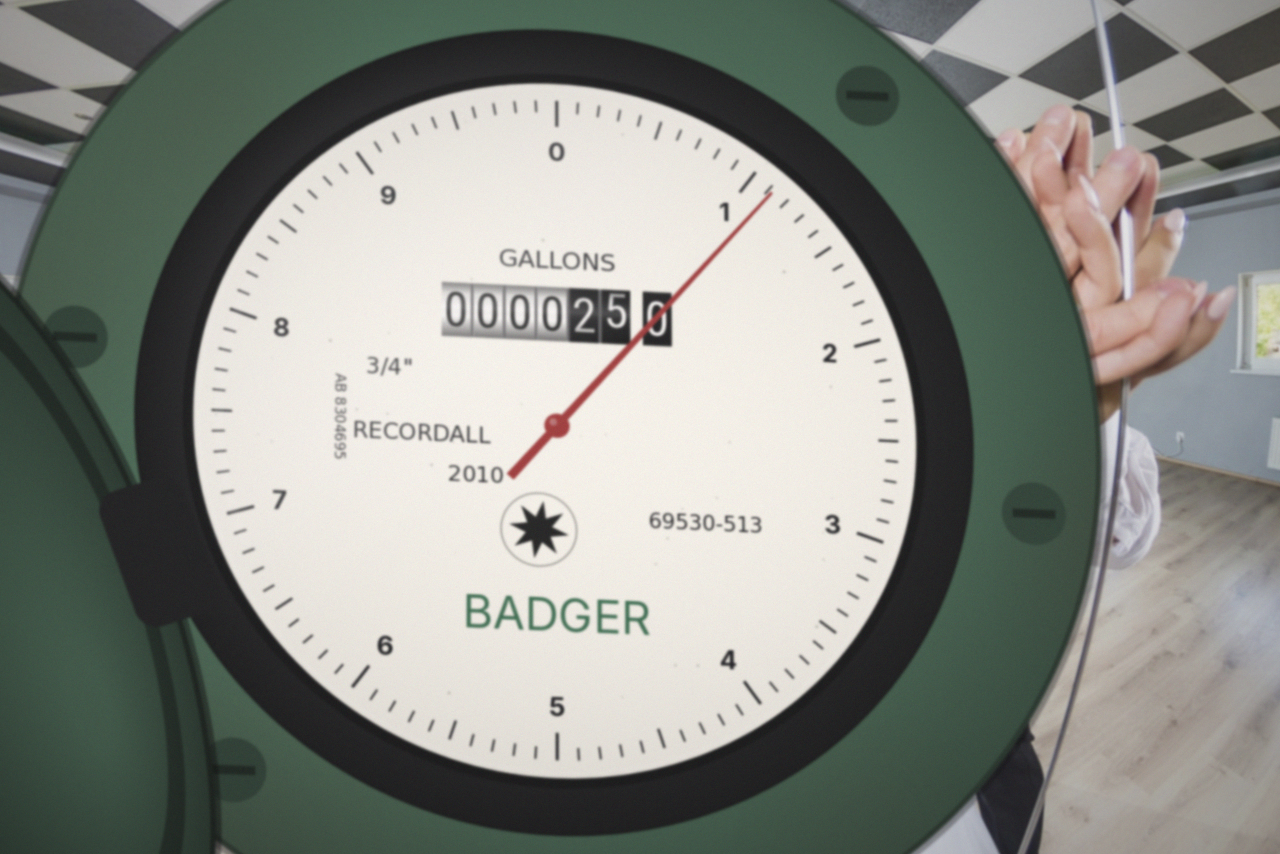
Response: 251.1 gal
